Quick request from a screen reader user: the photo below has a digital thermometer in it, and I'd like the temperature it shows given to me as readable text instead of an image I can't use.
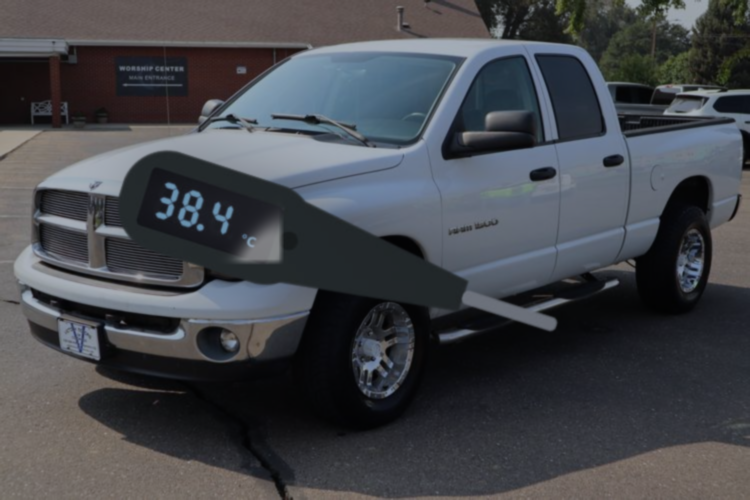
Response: 38.4 °C
